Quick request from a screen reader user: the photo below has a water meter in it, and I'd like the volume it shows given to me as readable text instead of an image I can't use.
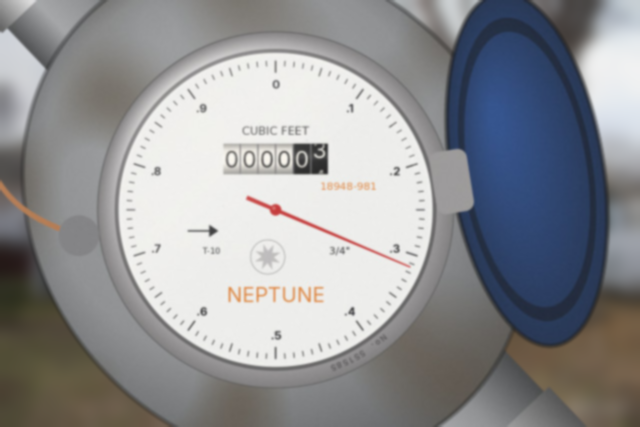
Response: 3.31 ft³
